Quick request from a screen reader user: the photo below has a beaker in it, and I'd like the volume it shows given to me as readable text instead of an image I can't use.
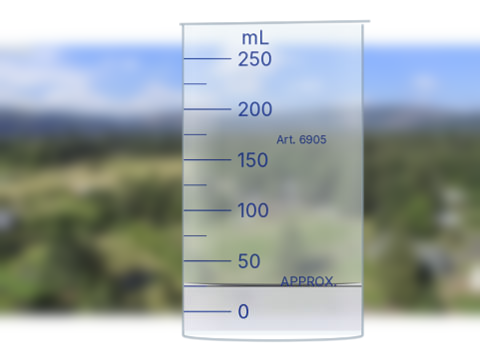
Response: 25 mL
